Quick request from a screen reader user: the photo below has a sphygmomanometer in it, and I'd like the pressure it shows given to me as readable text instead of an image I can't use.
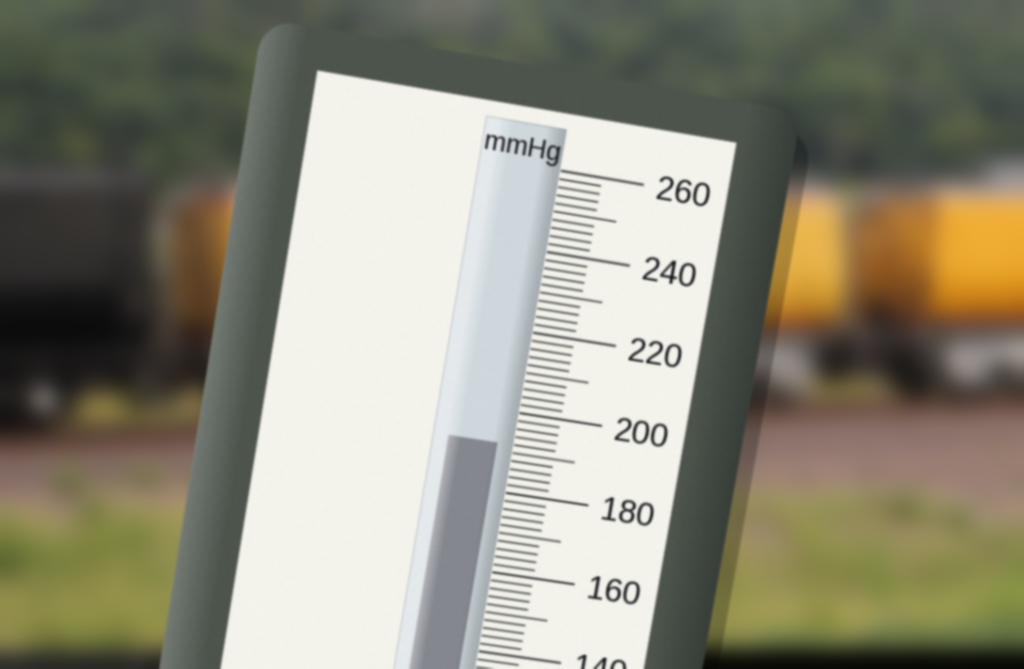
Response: 192 mmHg
